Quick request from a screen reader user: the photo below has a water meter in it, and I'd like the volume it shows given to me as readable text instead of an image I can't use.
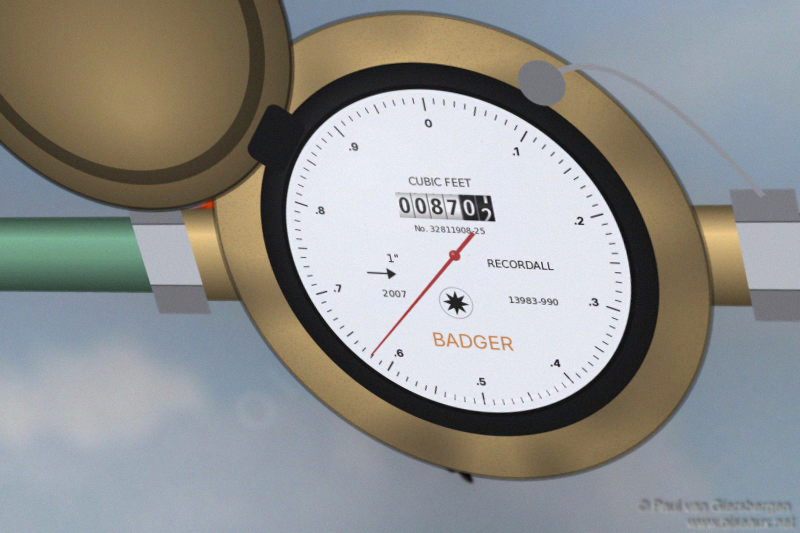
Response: 8701.62 ft³
